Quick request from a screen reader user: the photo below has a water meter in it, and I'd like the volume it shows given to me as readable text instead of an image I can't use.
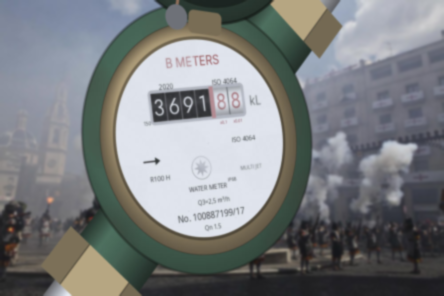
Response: 3691.88 kL
